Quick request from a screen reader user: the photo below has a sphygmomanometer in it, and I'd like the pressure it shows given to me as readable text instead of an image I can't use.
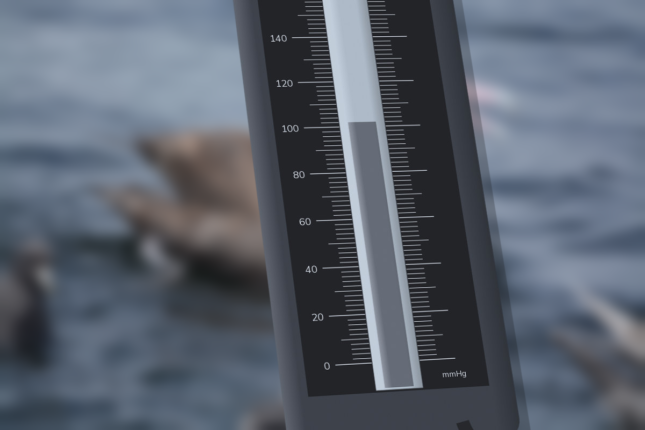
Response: 102 mmHg
